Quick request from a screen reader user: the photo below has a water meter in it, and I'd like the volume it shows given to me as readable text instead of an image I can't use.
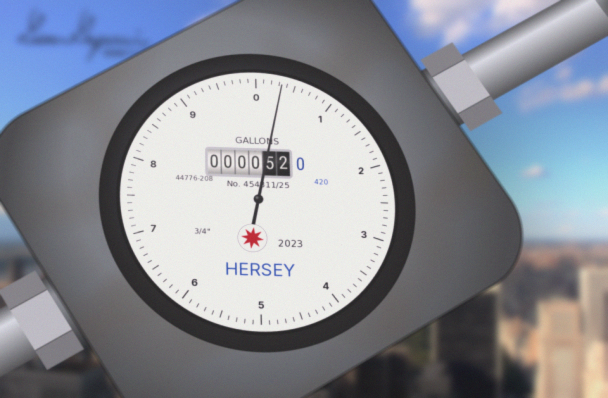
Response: 520.3 gal
